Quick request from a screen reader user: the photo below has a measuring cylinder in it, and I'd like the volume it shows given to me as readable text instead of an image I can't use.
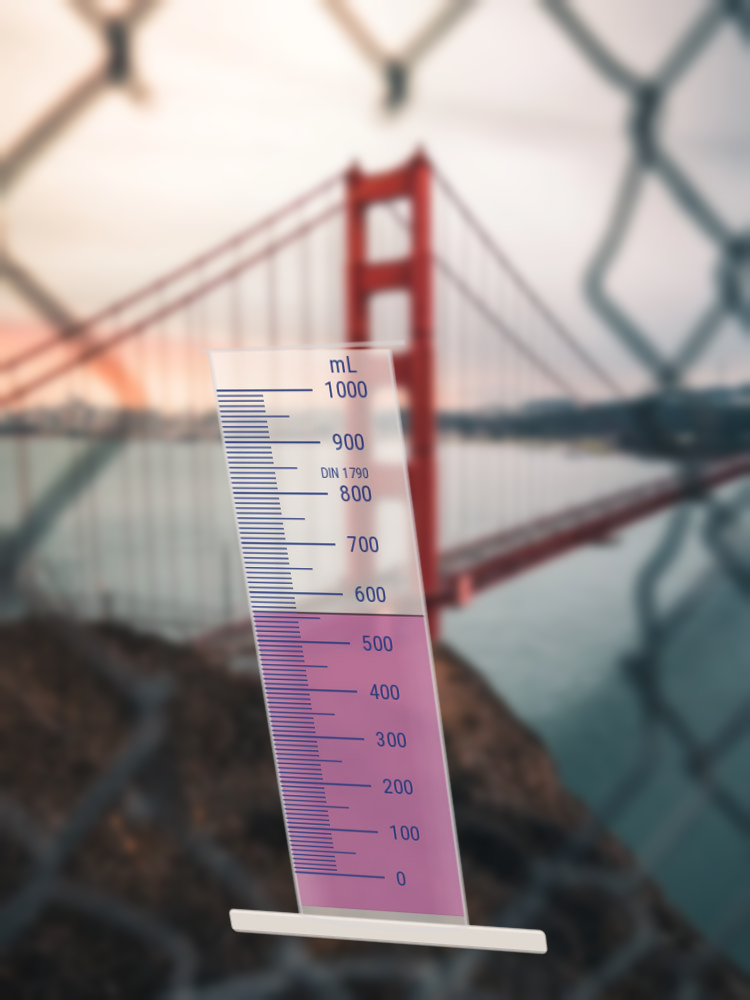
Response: 560 mL
